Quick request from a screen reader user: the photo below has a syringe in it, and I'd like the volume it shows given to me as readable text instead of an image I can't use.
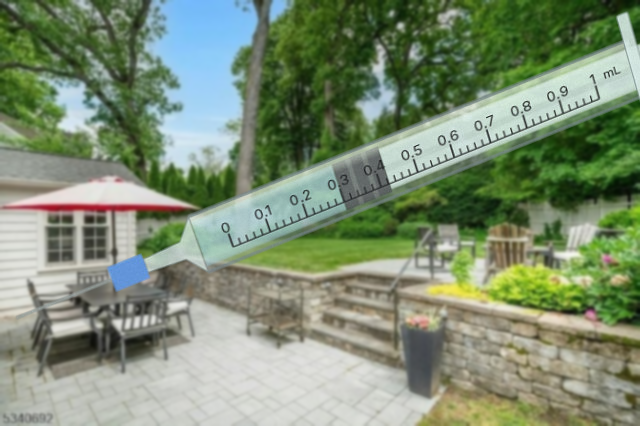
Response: 0.3 mL
